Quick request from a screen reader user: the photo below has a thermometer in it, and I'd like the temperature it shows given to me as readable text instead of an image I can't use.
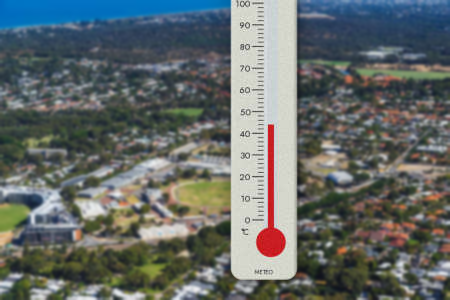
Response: 44 °C
